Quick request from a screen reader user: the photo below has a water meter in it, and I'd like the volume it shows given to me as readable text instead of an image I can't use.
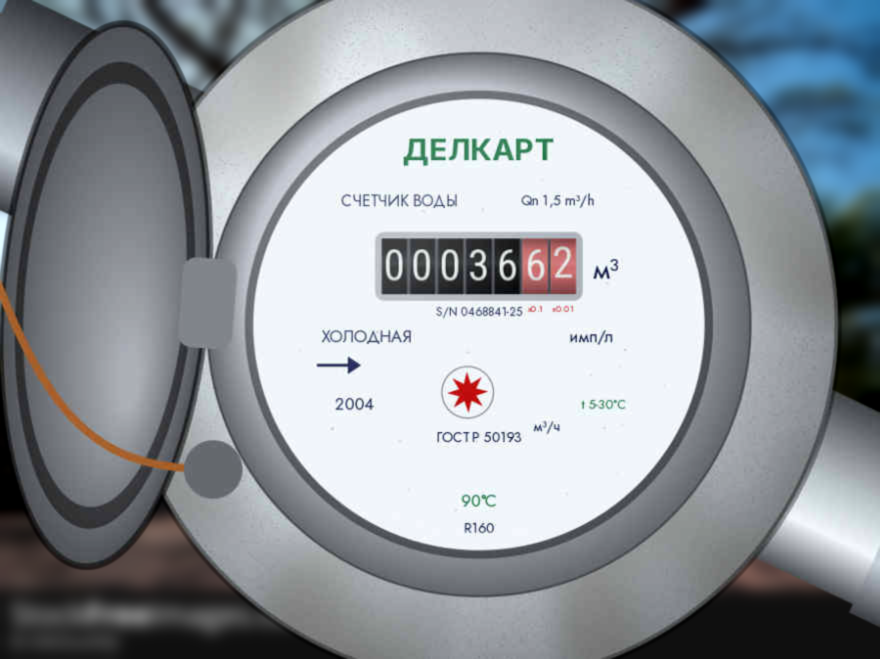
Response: 36.62 m³
